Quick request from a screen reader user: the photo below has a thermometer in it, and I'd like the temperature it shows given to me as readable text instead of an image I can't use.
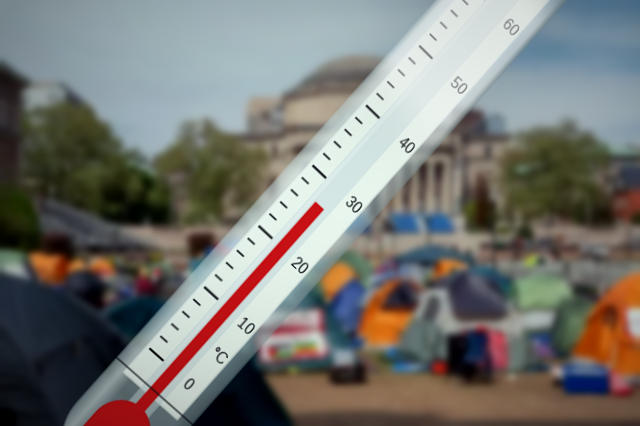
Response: 27 °C
